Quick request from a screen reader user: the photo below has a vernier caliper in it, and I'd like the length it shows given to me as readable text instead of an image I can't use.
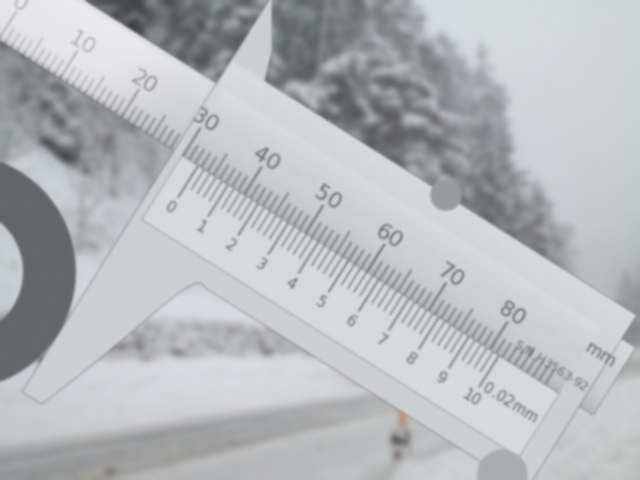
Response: 32.5 mm
